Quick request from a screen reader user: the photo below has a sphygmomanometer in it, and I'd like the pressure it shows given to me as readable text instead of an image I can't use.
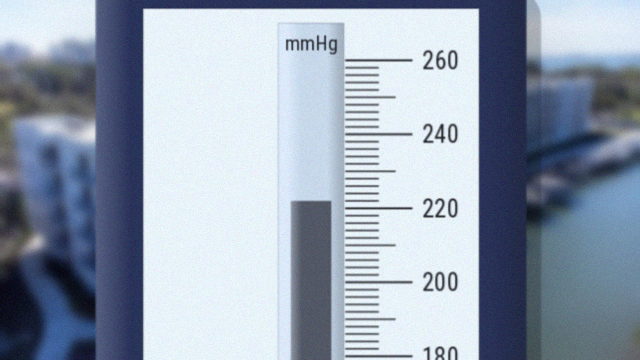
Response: 222 mmHg
